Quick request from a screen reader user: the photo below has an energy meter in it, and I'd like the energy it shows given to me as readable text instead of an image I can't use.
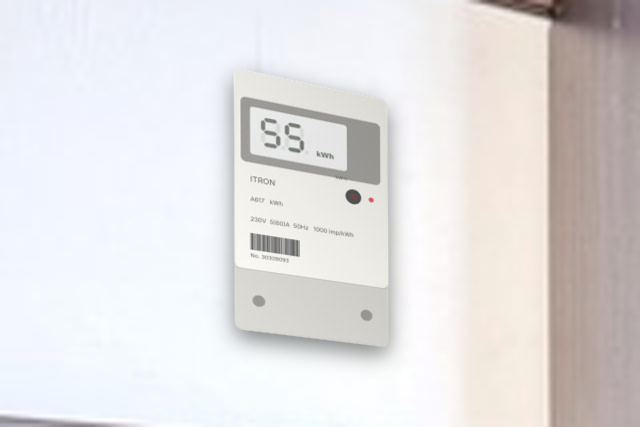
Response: 55 kWh
